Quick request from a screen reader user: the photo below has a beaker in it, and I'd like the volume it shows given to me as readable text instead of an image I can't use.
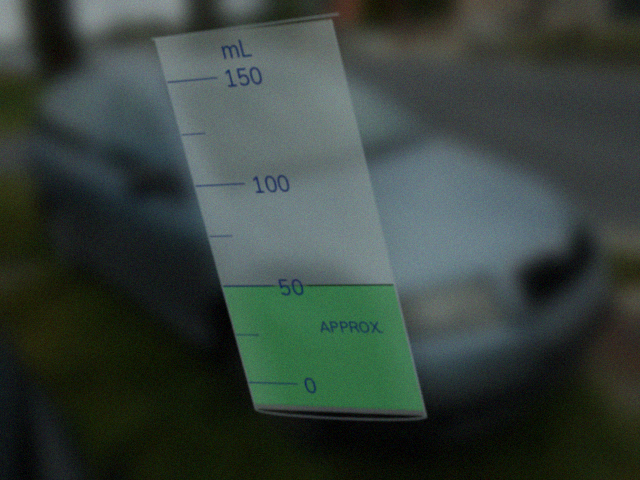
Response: 50 mL
